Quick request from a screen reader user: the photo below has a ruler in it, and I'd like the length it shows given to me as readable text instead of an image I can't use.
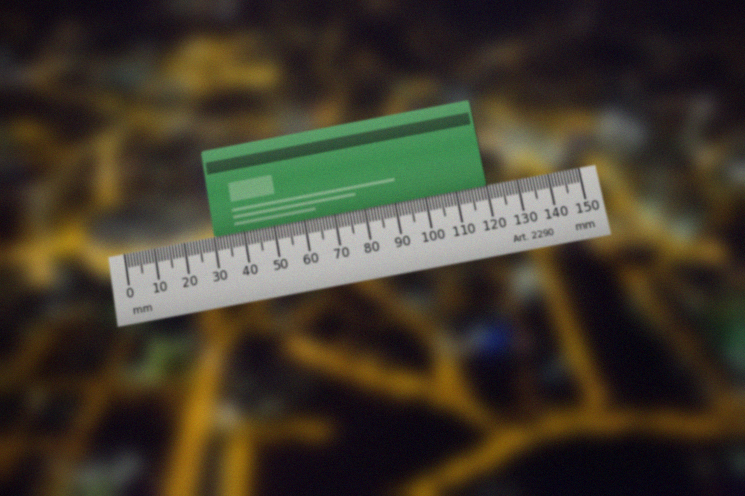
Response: 90 mm
